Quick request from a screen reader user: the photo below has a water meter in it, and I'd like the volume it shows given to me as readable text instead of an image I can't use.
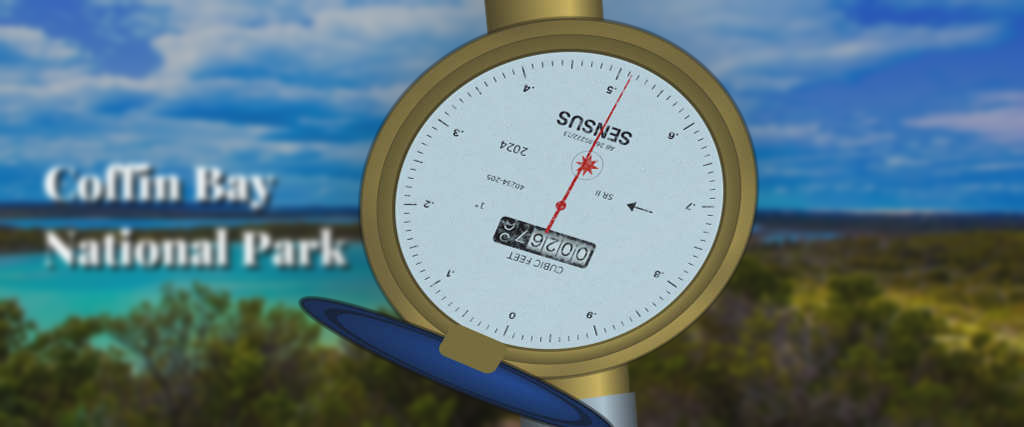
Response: 2675.51 ft³
